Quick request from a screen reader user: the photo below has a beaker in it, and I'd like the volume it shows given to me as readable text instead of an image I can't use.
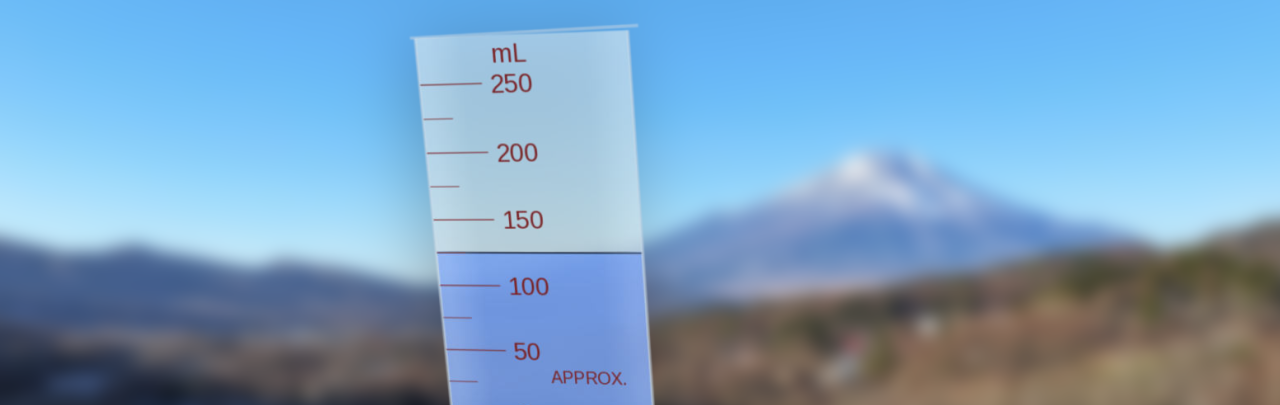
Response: 125 mL
